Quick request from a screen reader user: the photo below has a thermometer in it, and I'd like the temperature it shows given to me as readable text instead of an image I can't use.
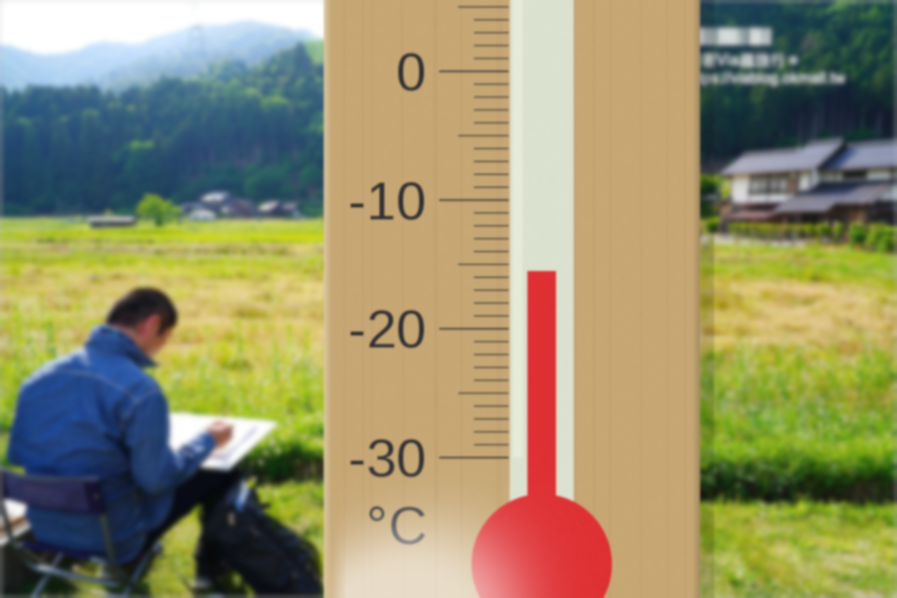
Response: -15.5 °C
